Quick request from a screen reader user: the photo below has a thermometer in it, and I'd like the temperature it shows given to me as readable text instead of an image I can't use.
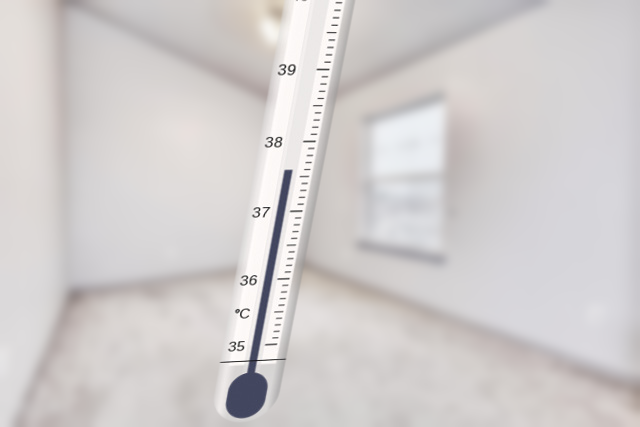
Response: 37.6 °C
